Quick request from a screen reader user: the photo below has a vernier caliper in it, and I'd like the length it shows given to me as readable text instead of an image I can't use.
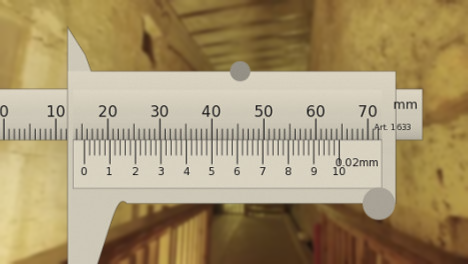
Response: 15.5 mm
